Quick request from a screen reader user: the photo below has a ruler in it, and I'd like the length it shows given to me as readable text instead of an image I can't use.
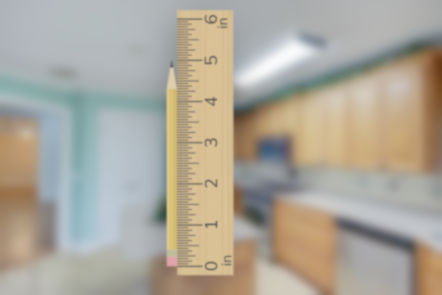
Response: 5 in
